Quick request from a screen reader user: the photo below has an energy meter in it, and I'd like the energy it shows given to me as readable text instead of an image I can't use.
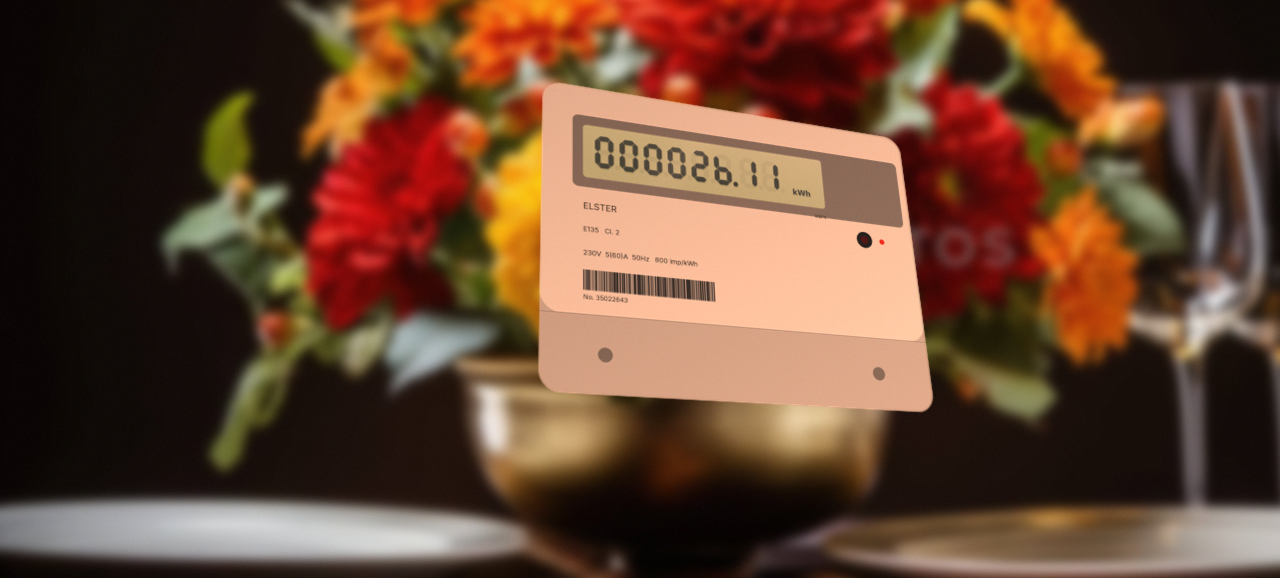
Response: 26.11 kWh
